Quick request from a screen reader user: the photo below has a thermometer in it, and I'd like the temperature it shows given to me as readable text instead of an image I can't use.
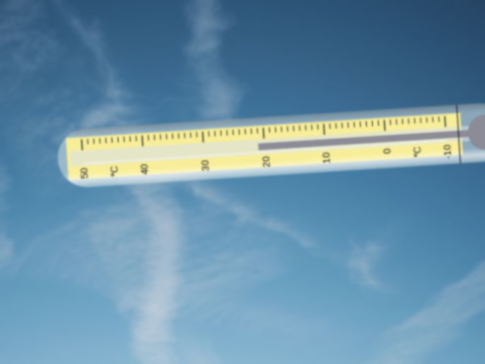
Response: 21 °C
